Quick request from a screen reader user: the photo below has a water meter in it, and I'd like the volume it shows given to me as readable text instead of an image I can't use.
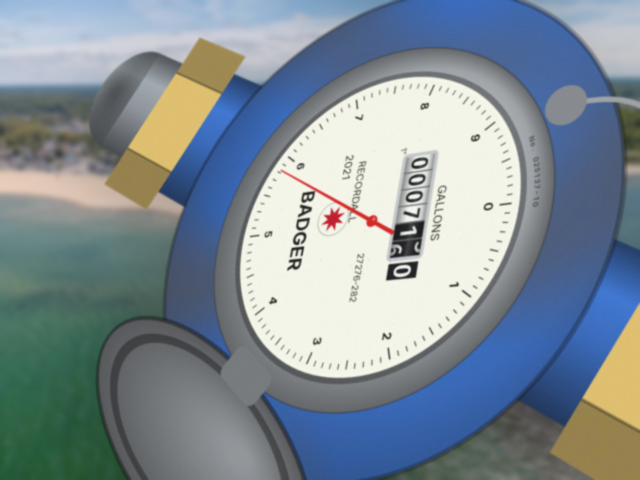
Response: 7155.8 gal
